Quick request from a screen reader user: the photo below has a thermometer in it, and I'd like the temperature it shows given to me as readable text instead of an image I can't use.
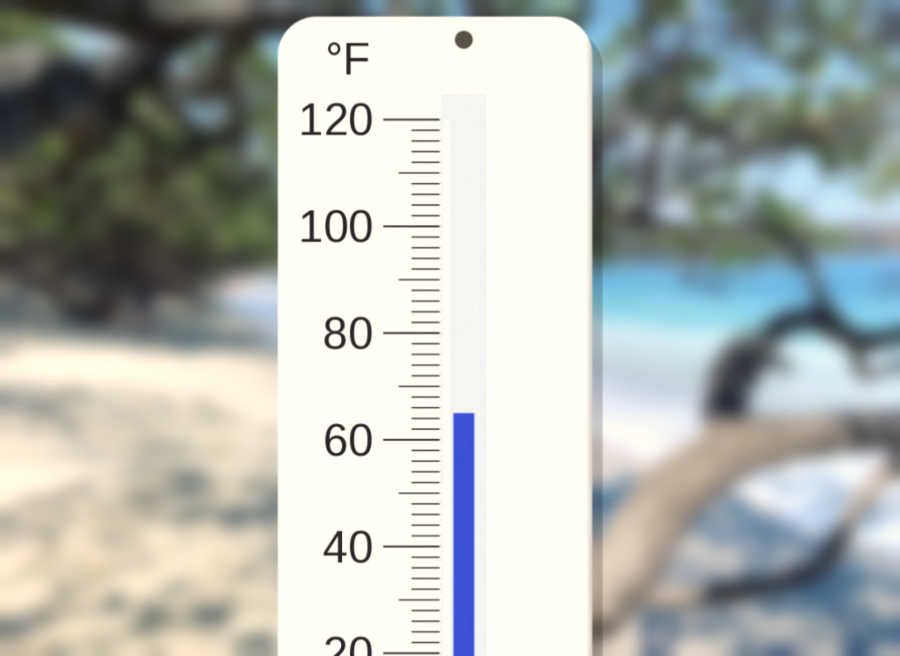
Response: 65 °F
